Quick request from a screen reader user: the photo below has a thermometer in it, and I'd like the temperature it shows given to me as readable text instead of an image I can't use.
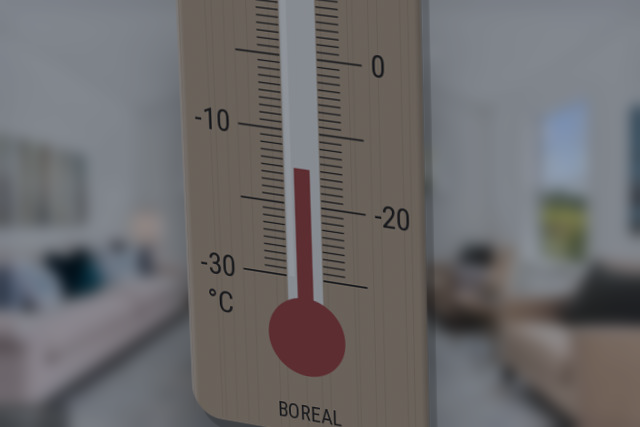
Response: -15 °C
